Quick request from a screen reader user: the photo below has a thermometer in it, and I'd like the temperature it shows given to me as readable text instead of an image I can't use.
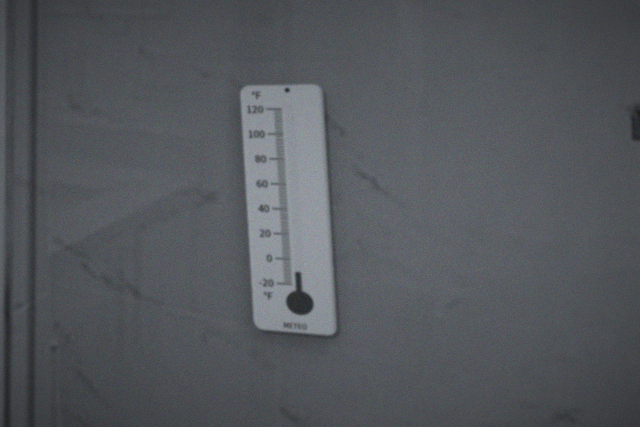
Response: -10 °F
